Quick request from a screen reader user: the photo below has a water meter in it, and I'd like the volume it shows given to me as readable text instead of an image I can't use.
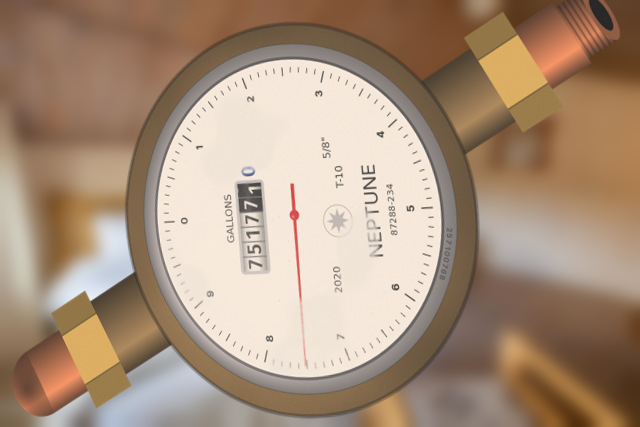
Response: 7517707.5 gal
